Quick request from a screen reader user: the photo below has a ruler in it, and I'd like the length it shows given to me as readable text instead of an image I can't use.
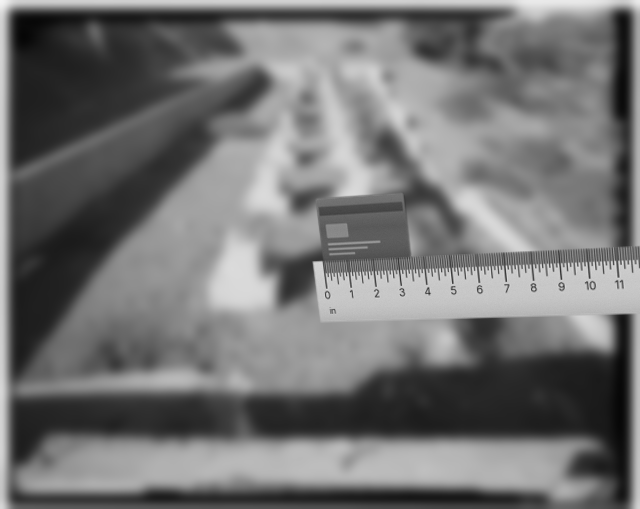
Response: 3.5 in
